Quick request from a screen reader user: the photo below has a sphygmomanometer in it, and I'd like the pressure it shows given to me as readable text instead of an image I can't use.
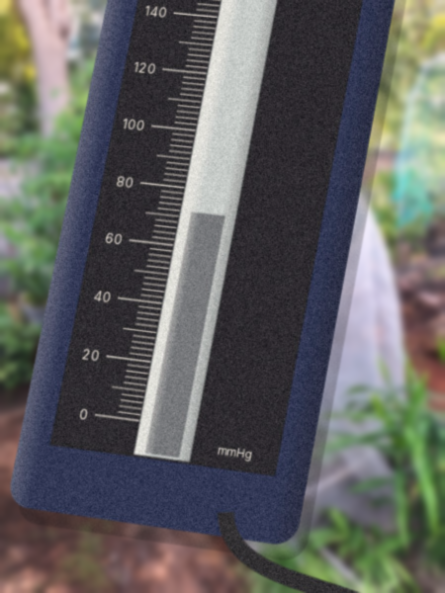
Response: 72 mmHg
